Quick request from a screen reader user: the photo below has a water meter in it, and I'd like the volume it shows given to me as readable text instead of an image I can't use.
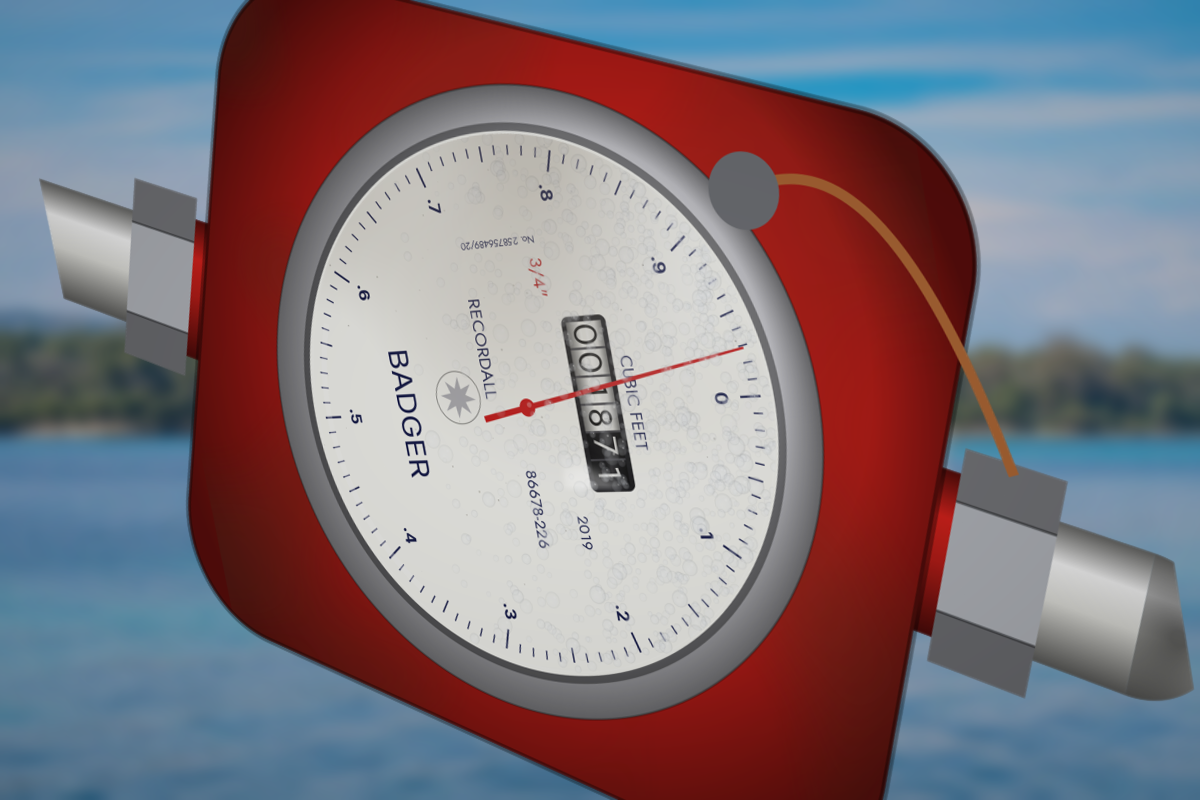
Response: 1870.97 ft³
